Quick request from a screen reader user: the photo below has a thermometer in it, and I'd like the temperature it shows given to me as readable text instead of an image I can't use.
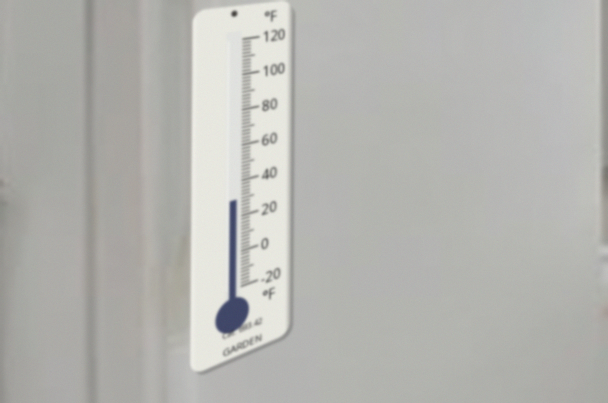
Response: 30 °F
